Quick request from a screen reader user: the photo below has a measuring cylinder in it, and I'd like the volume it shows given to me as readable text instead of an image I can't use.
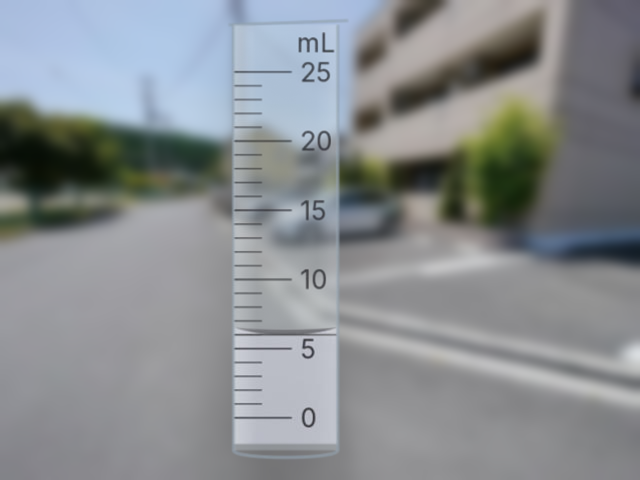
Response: 6 mL
